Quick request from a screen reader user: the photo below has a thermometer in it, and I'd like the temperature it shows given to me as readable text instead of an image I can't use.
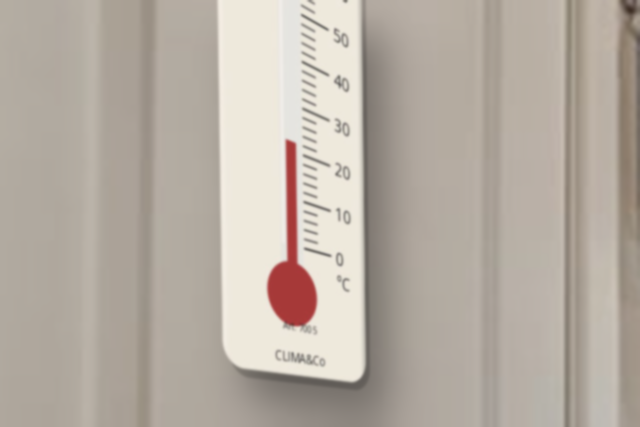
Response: 22 °C
